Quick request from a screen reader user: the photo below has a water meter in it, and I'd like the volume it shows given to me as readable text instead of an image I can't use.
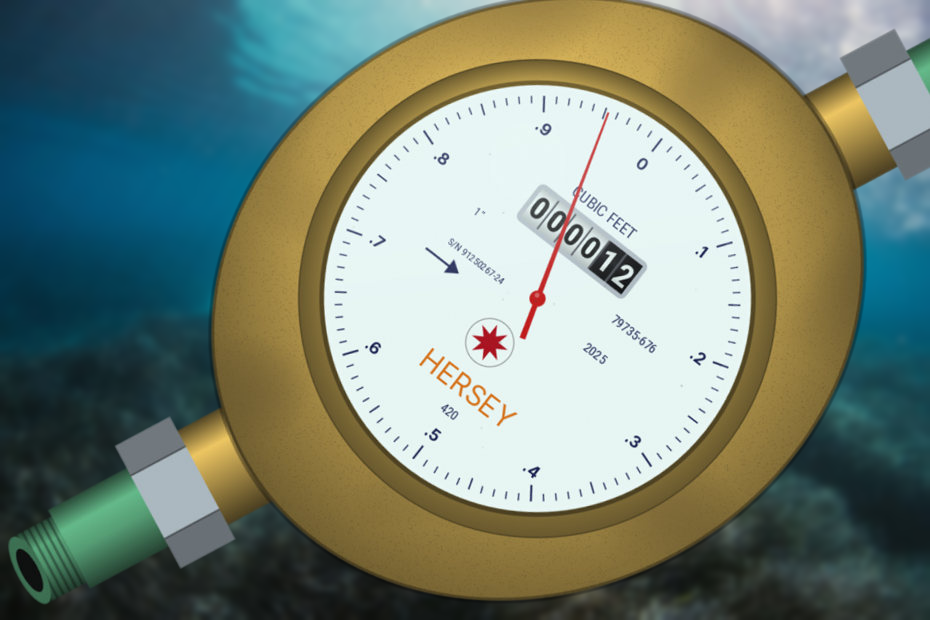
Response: 11.95 ft³
